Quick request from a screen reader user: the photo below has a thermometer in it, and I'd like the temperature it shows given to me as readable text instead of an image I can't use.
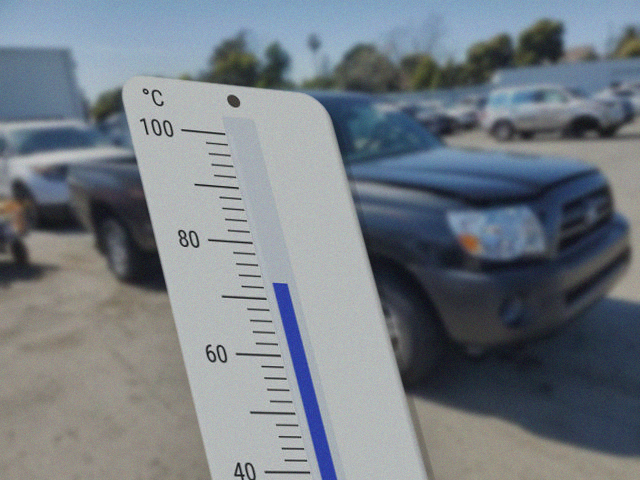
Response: 73 °C
